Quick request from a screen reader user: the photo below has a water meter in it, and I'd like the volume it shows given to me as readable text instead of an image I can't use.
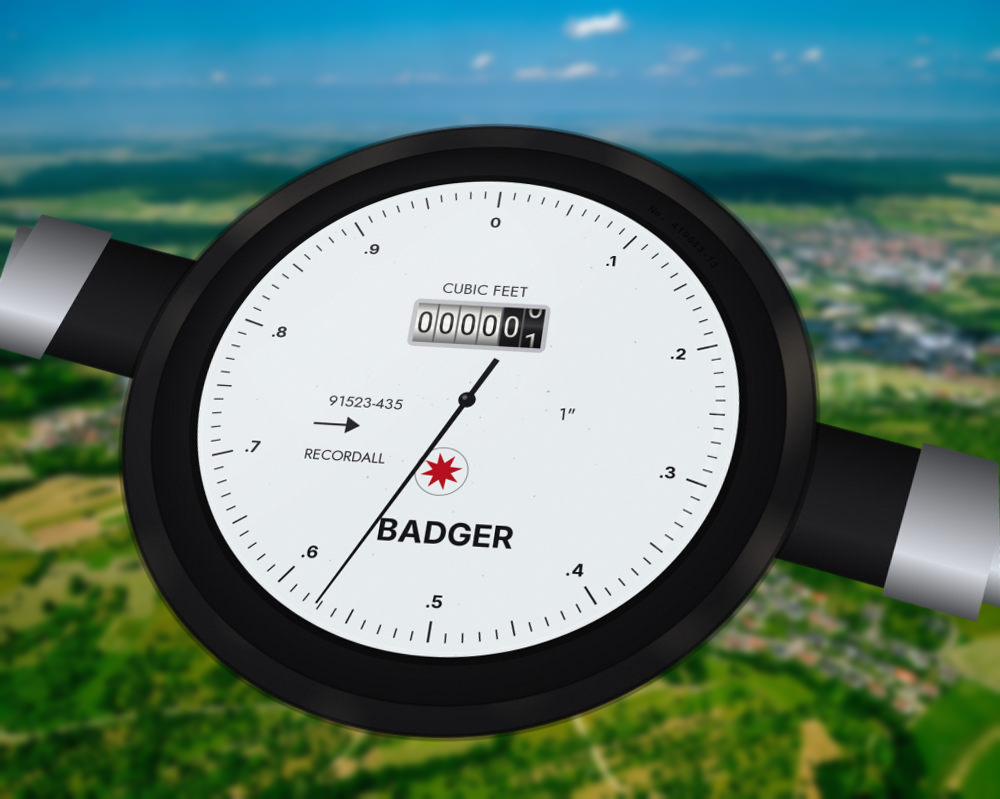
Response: 0.57 ft³
